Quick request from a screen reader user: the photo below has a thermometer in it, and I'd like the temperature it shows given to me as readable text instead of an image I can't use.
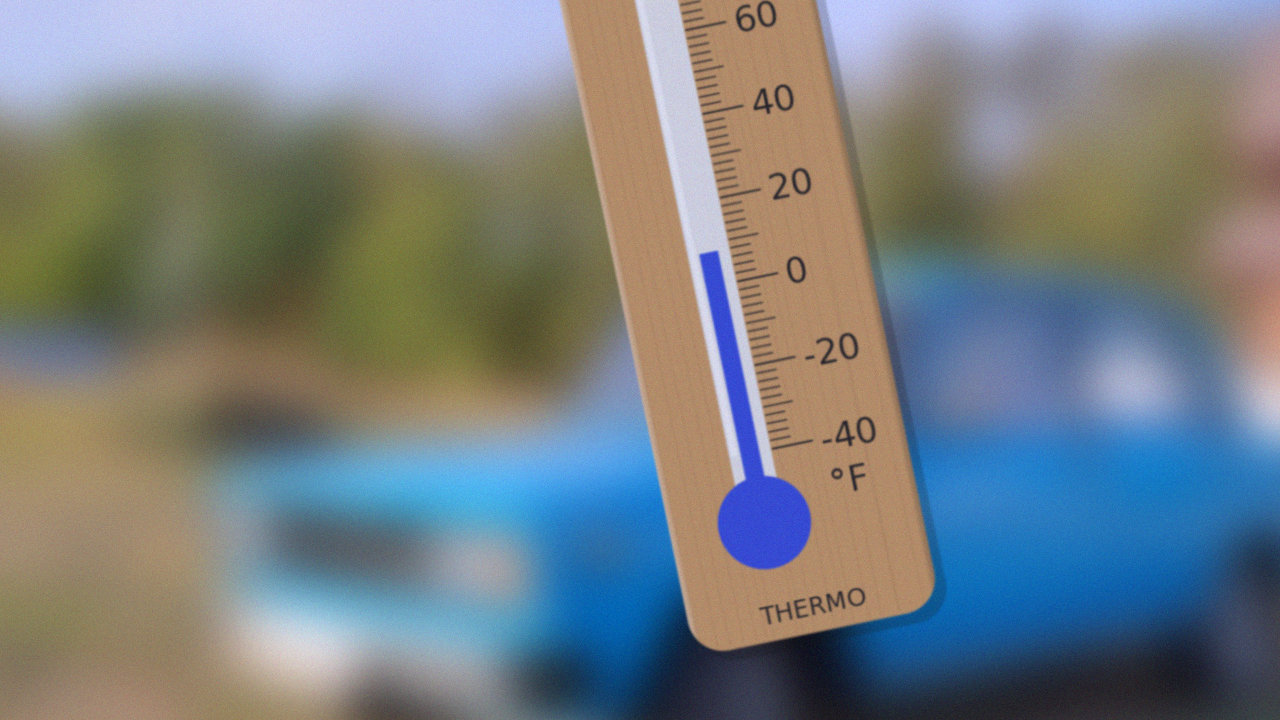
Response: 8 °F
